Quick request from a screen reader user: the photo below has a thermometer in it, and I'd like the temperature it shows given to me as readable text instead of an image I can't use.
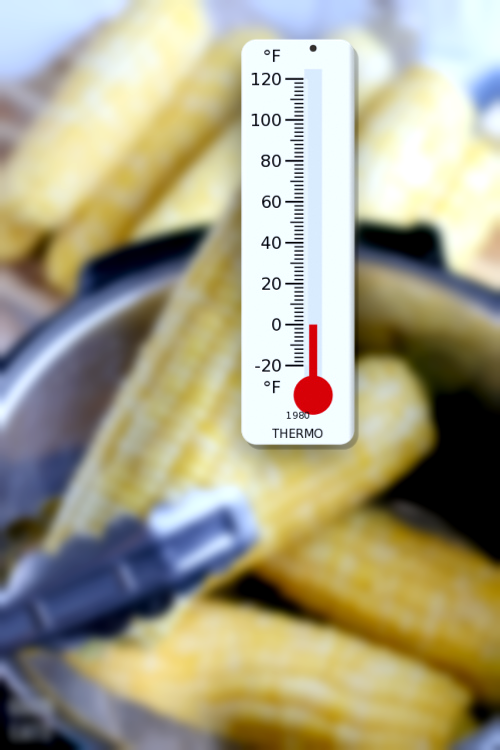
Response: 0 °F
